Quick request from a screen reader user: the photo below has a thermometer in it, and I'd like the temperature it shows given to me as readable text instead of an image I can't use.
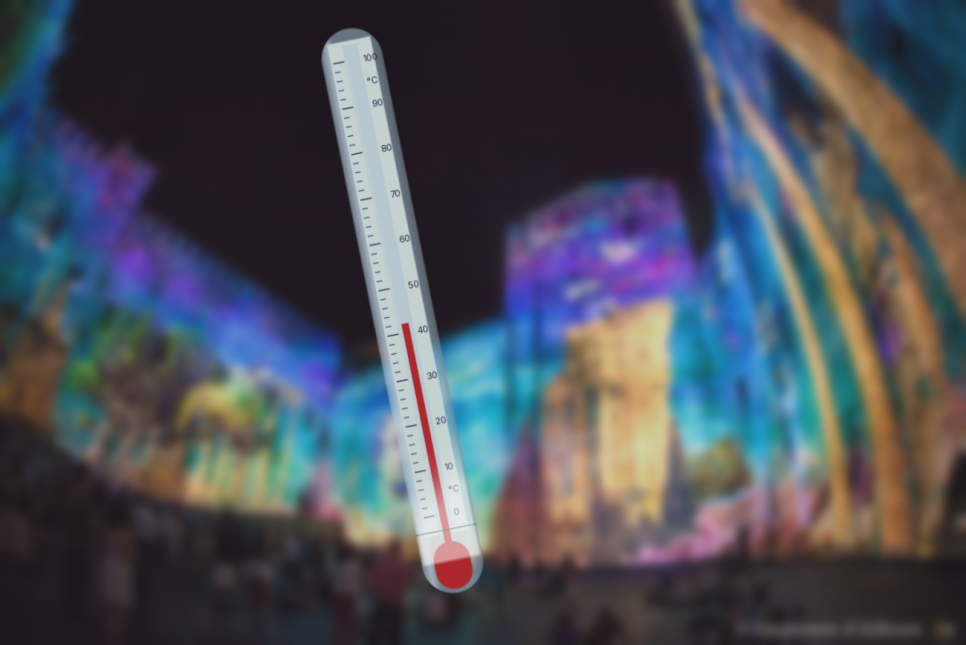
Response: 42 °C
